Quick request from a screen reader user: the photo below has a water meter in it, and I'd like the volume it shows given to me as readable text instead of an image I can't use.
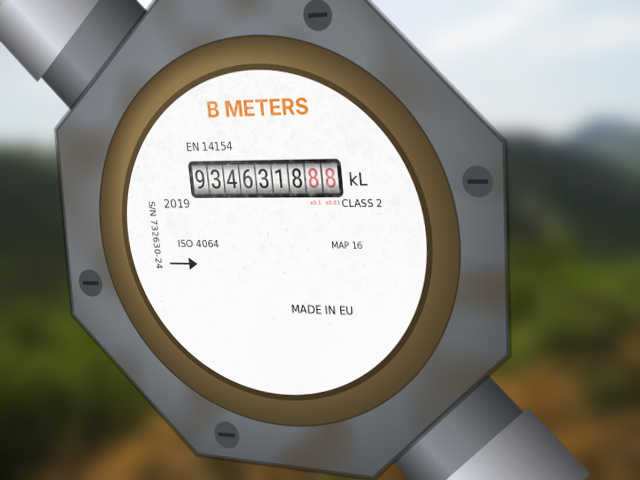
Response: 9346318.88 kL
